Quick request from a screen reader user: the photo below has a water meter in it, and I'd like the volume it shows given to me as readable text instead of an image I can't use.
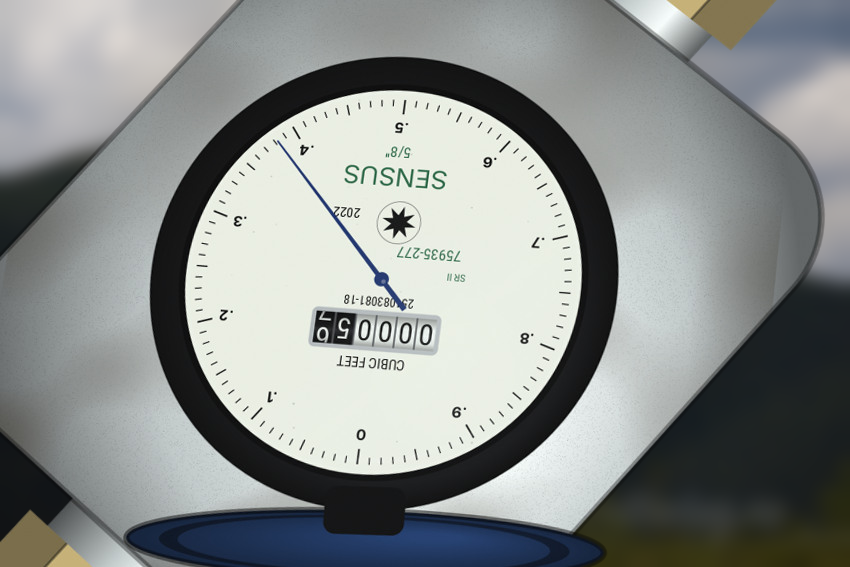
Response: 56.38 ft³
